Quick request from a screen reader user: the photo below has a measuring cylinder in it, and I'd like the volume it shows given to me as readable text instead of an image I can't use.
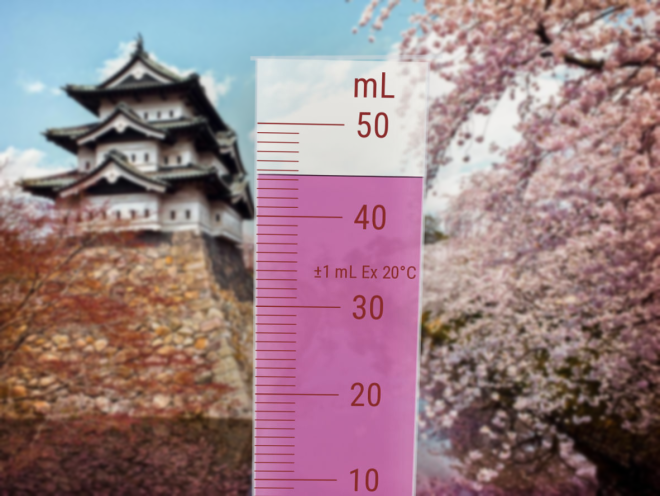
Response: 44.5 mL
